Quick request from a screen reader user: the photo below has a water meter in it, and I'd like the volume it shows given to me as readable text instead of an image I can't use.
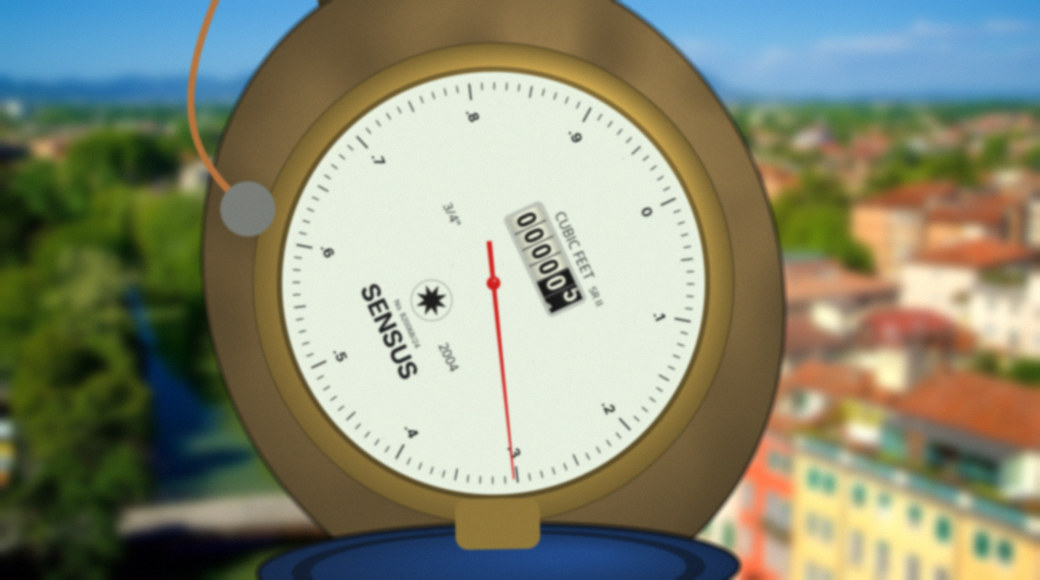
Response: 5.30 ft³
